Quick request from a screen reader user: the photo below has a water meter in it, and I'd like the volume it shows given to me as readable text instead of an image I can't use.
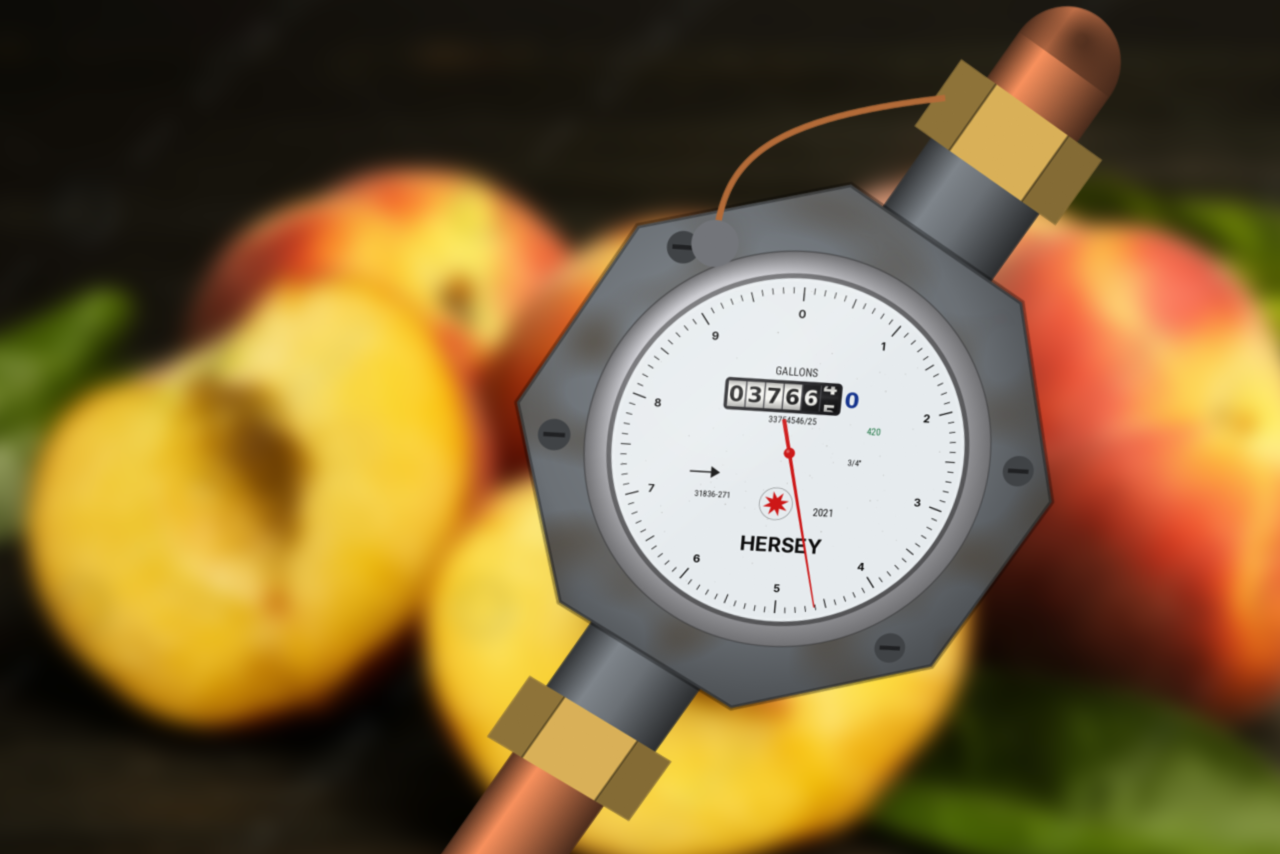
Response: 376644.6 gal
